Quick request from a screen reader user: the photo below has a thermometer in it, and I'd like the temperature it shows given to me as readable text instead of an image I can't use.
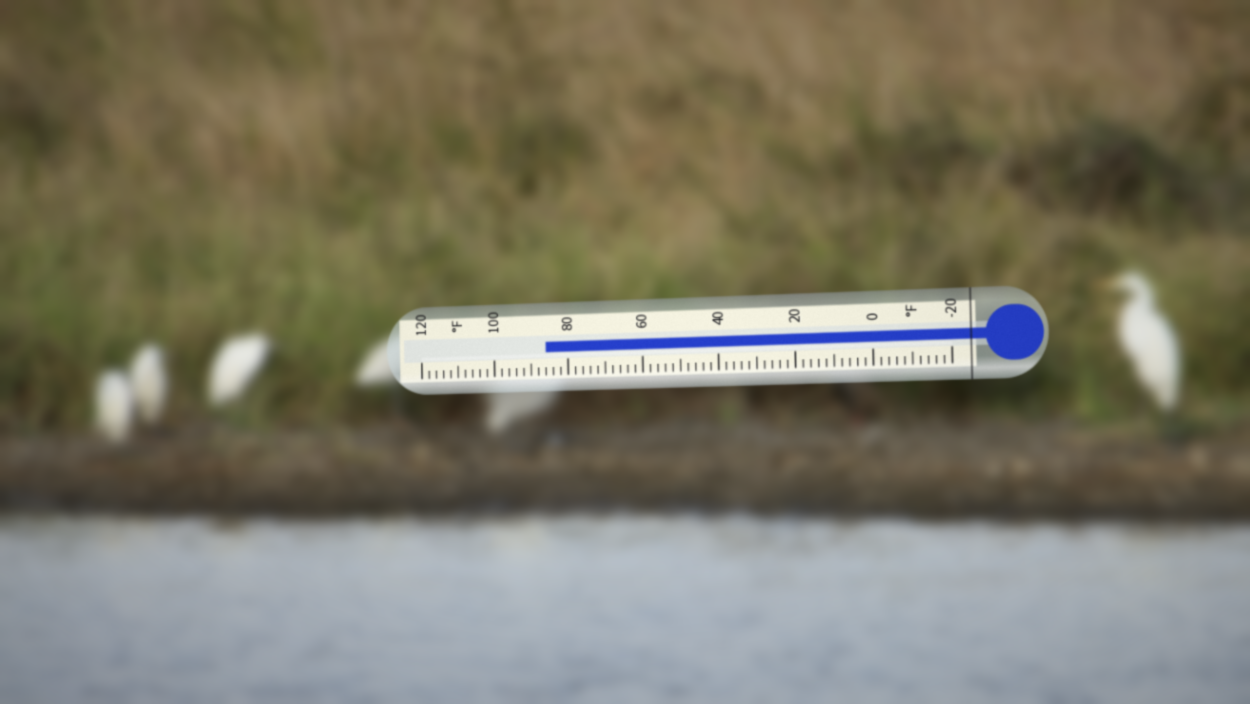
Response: 86 °F
